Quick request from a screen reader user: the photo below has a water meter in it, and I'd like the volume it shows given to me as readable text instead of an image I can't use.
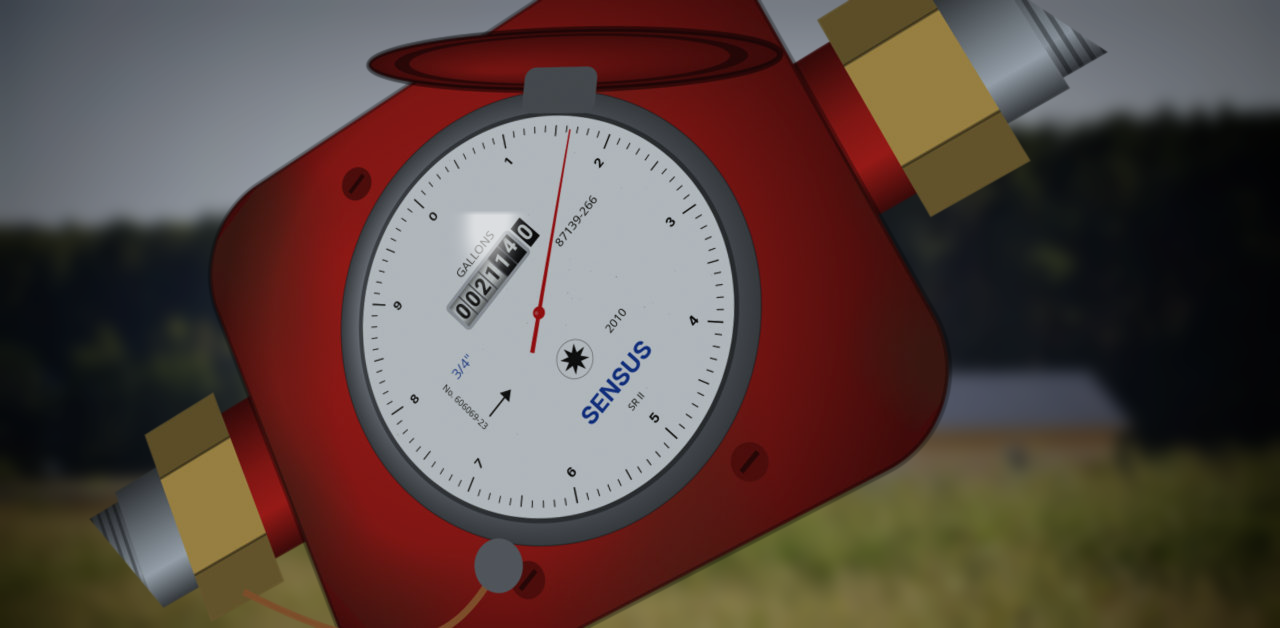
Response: 21141.6 gal
